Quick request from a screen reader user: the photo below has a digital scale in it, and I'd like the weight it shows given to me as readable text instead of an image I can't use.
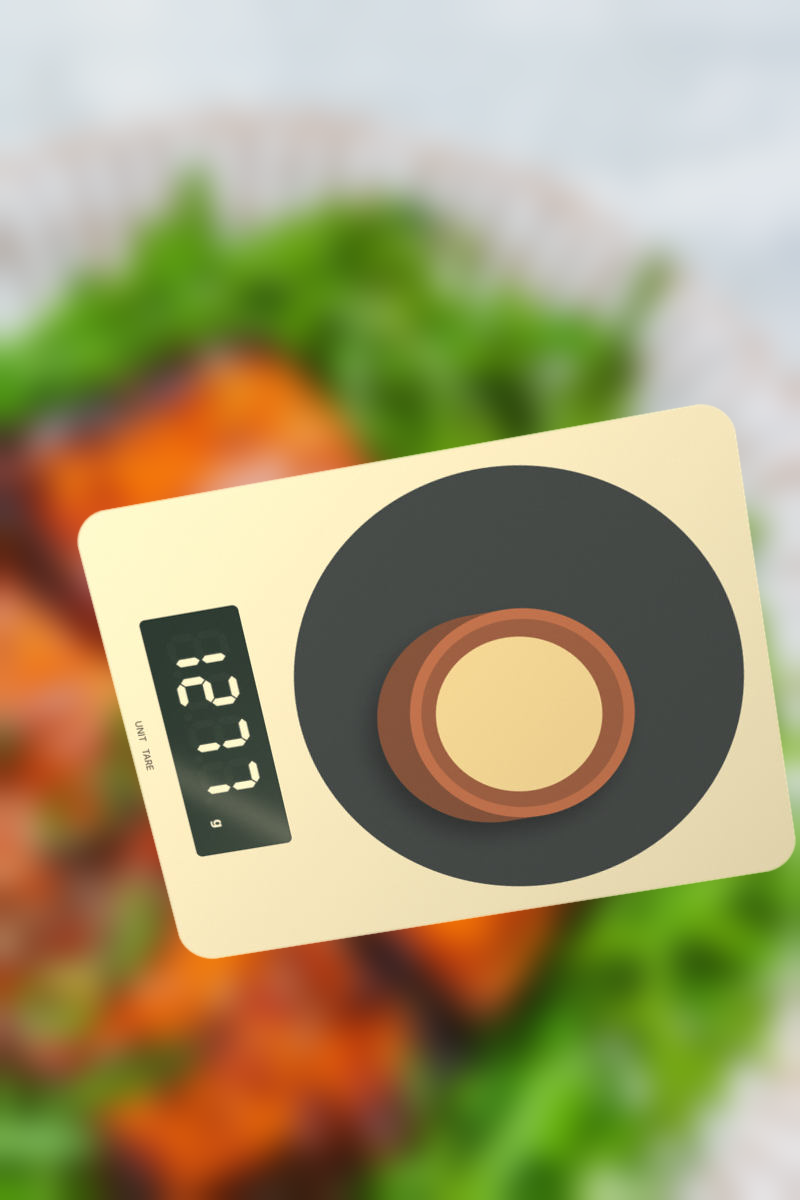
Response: 1277 g
